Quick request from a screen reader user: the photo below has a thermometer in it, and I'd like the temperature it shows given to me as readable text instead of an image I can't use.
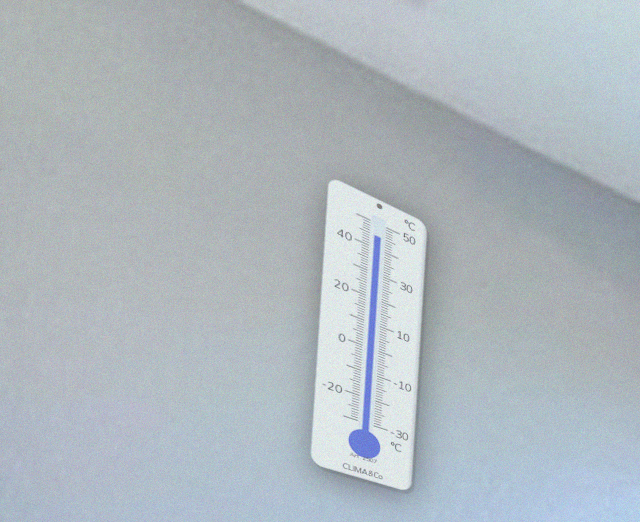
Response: 45 °C
